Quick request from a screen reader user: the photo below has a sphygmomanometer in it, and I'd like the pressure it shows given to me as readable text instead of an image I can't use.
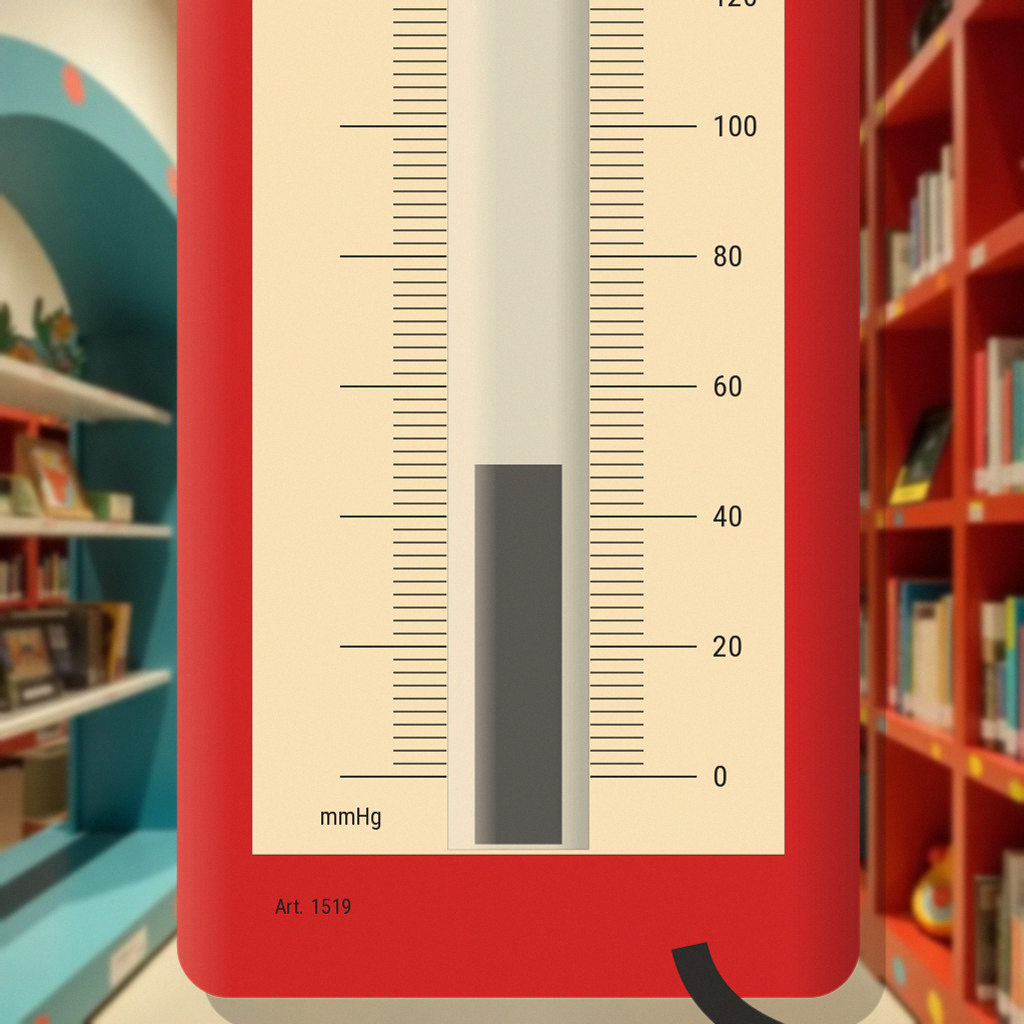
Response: 48 mmHg
